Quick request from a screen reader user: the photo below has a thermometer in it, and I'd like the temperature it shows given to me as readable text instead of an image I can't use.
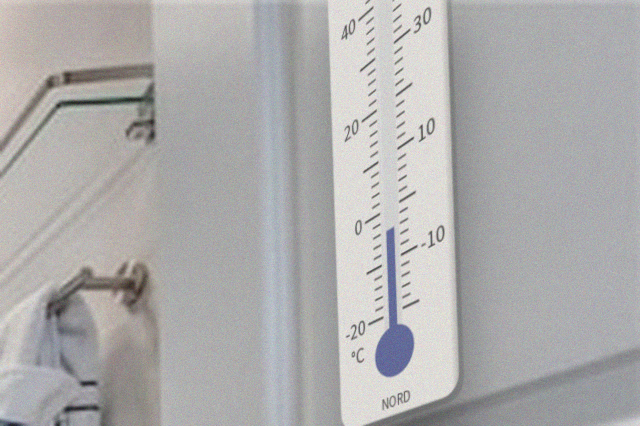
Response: -4 °C
